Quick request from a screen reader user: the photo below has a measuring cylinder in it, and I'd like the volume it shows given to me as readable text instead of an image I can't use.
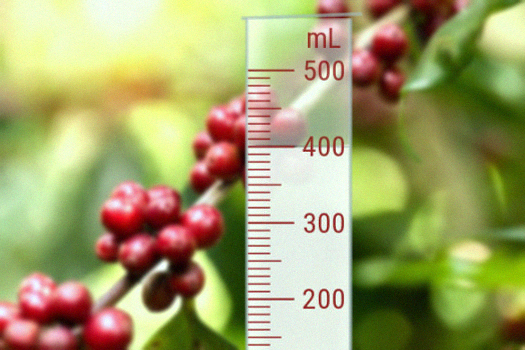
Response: 400 mL
